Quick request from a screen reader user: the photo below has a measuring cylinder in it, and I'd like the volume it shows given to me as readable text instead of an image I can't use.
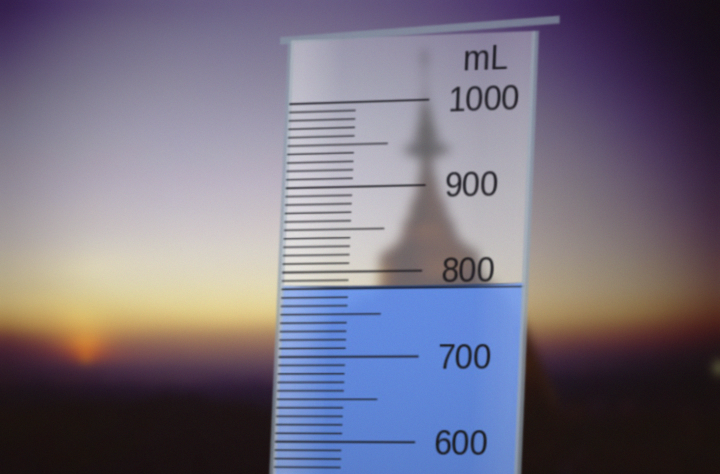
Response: 780 mL
